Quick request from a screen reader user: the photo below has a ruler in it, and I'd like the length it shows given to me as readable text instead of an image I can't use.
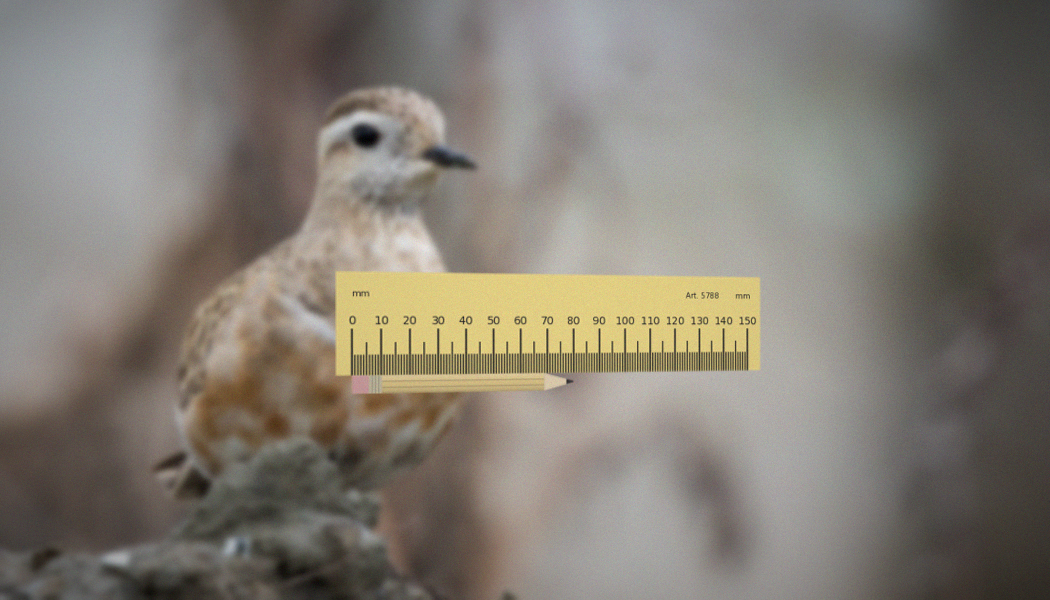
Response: 80 mm
